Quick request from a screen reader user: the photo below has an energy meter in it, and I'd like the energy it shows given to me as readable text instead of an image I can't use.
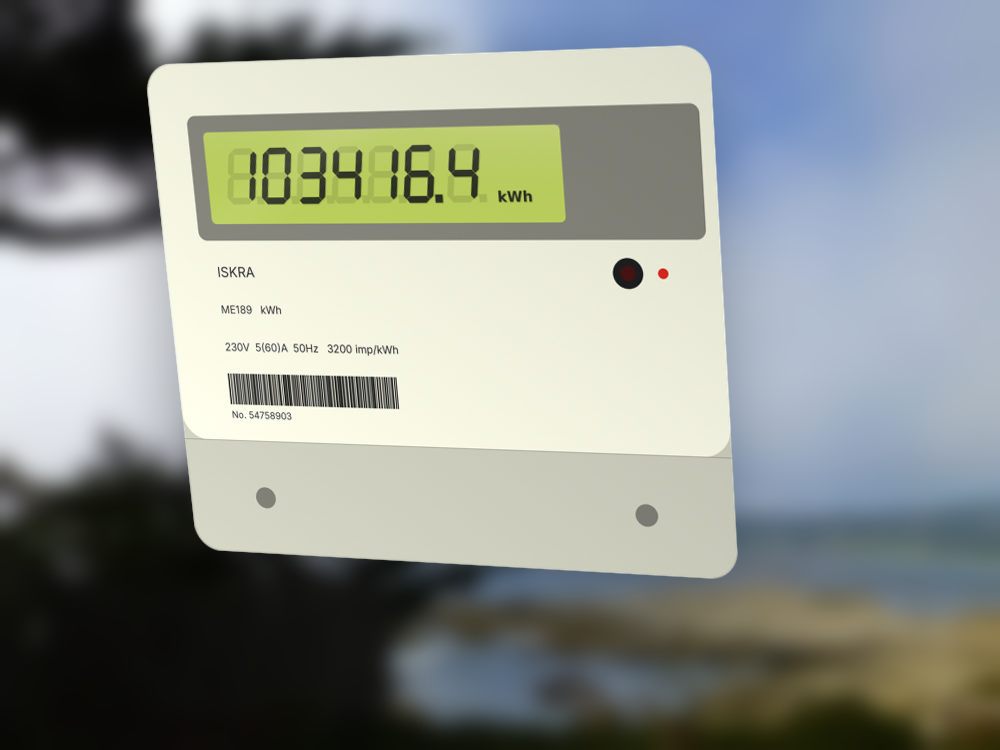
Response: 103416.4 kWh
